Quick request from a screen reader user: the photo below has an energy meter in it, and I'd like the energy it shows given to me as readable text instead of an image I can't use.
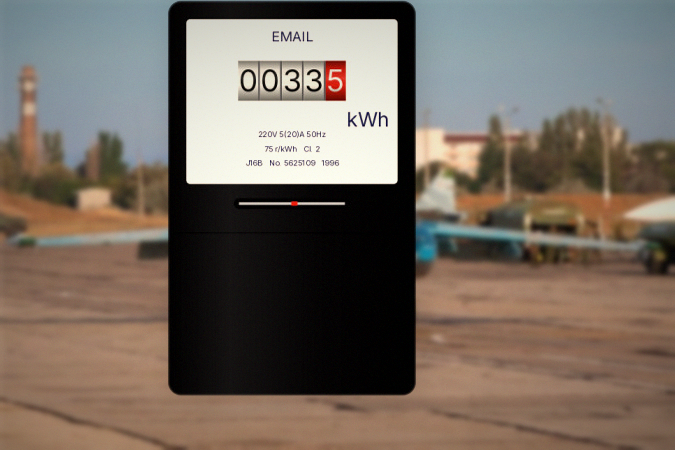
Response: 33.5 kWh
